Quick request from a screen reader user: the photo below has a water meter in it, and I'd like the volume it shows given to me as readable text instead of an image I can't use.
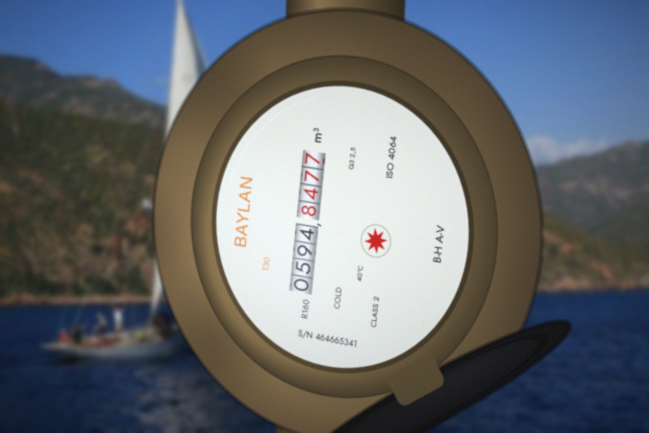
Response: 594.8477 m³
